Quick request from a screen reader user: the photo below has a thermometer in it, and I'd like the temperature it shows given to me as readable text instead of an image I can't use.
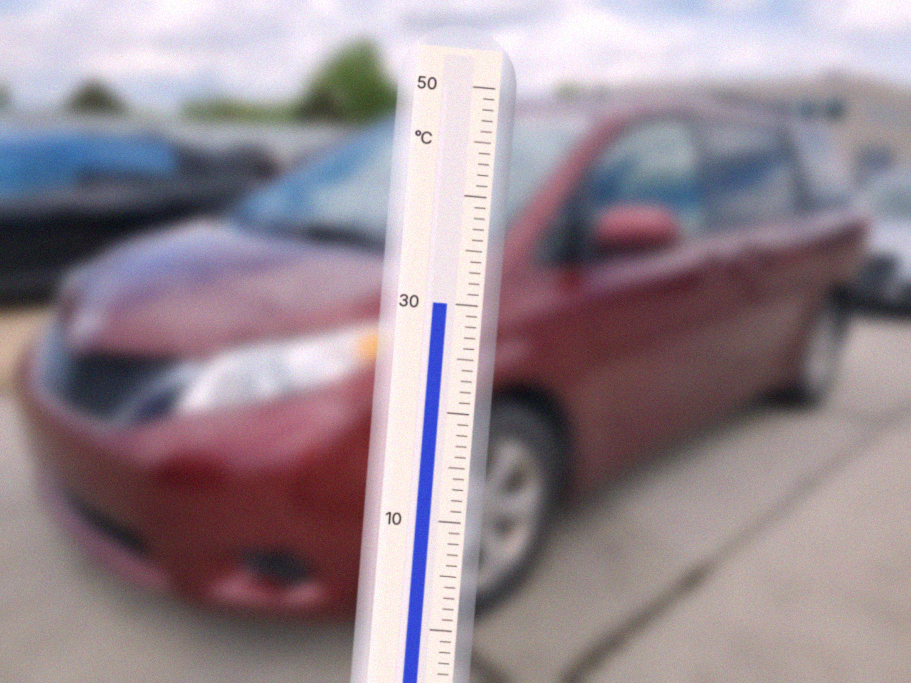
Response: 30 °C
